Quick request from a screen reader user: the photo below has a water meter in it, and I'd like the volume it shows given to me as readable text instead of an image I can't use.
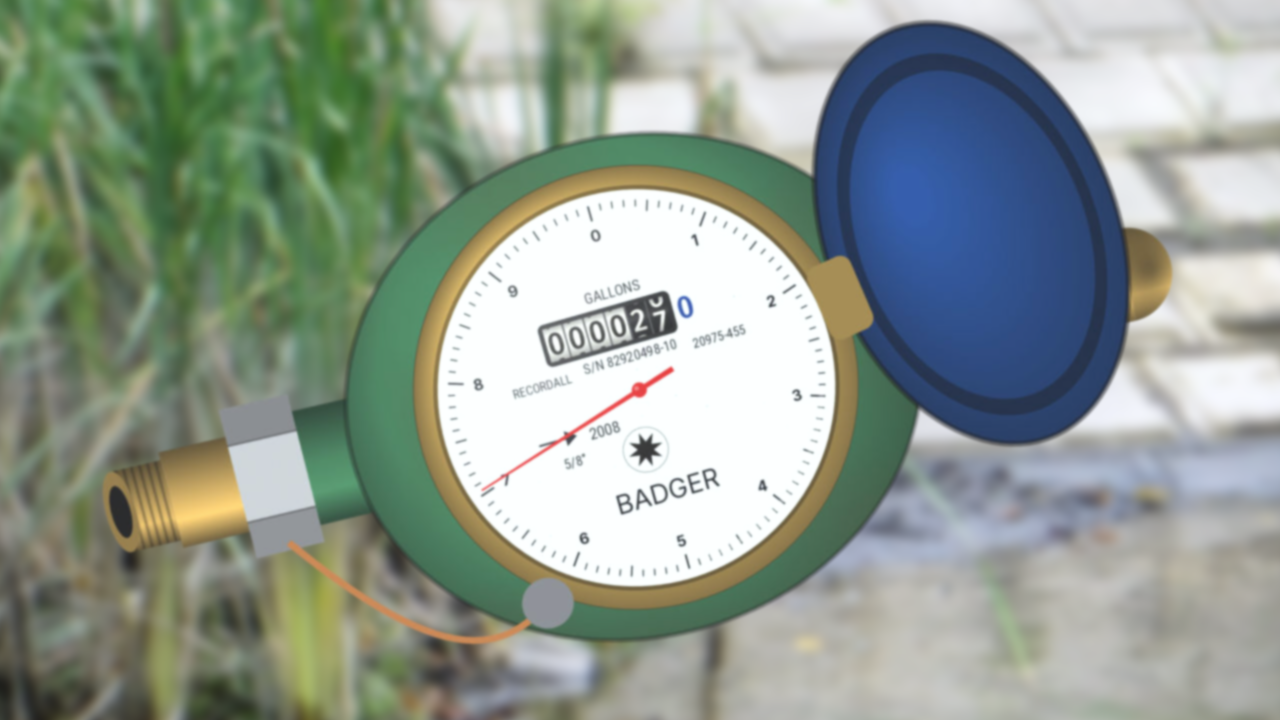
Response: 267.0 gal
